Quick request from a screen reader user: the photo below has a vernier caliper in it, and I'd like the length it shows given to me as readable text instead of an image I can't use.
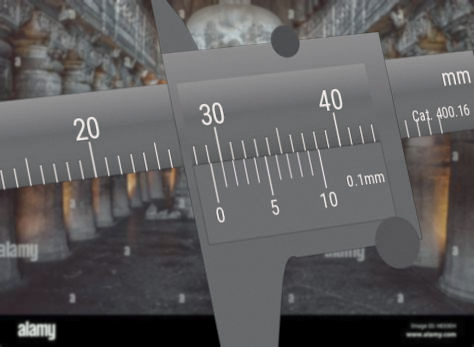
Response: 29.1 mm
